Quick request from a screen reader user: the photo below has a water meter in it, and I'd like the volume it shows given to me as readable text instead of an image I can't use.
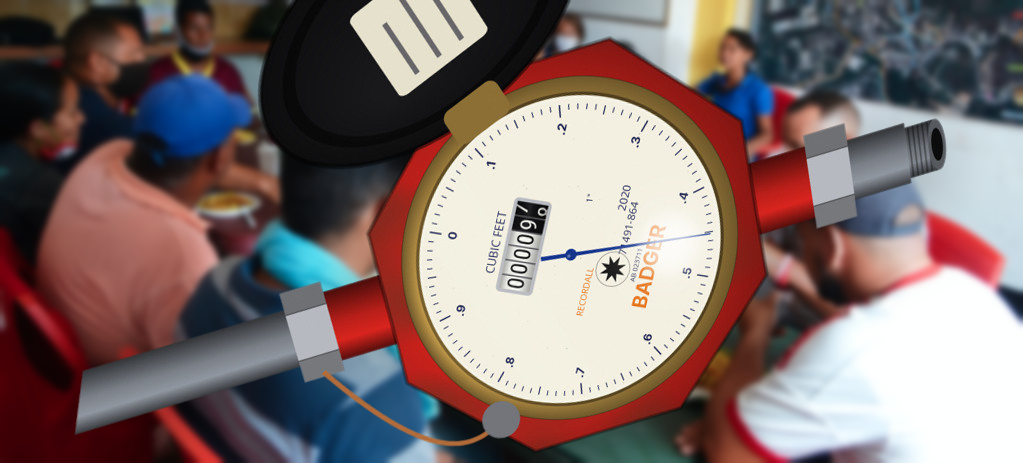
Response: 97.45 ft³
